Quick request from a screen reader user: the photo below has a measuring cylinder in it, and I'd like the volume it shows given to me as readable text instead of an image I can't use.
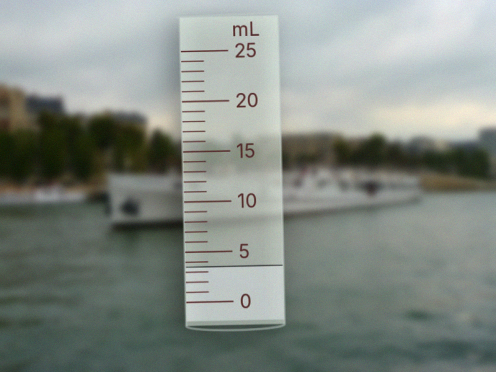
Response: 3.5 mL
